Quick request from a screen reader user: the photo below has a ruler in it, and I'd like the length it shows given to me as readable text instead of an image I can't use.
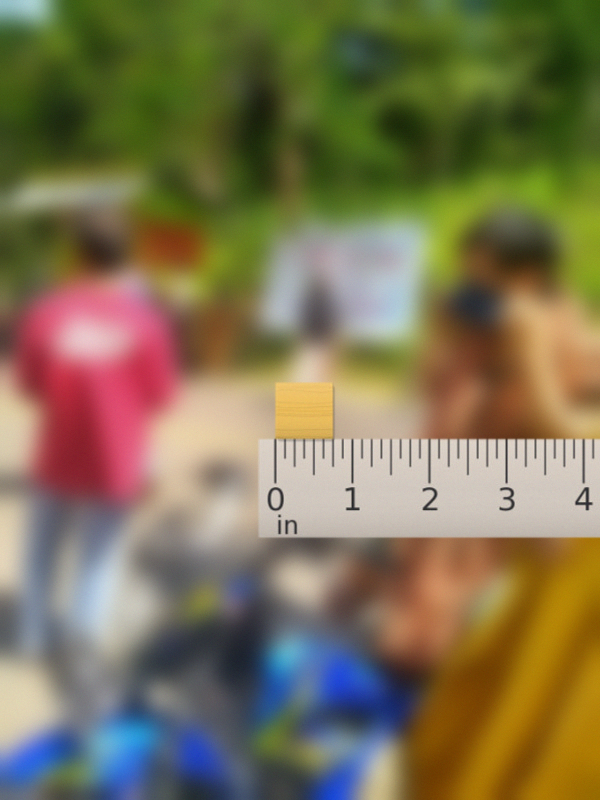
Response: 0.75 in
